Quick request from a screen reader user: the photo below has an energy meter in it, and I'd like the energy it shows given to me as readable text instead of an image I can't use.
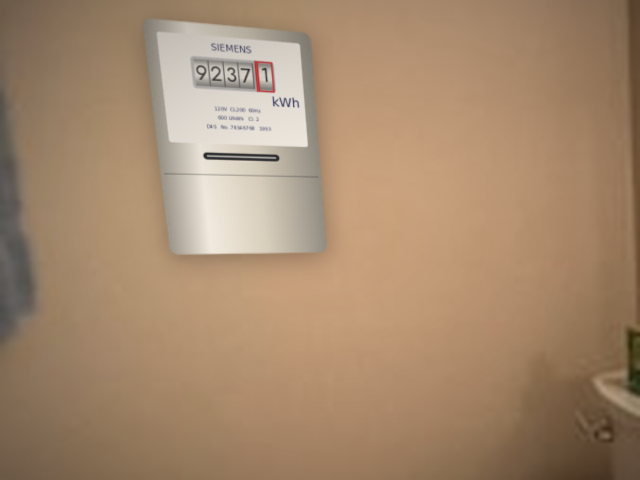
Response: 9237.1 kWh
